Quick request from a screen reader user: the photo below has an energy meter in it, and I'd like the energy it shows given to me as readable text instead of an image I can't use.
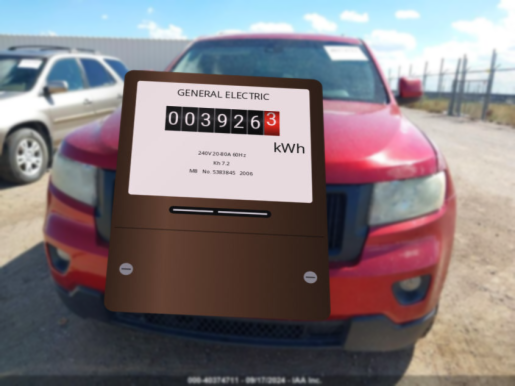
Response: 3926.3 kWh
